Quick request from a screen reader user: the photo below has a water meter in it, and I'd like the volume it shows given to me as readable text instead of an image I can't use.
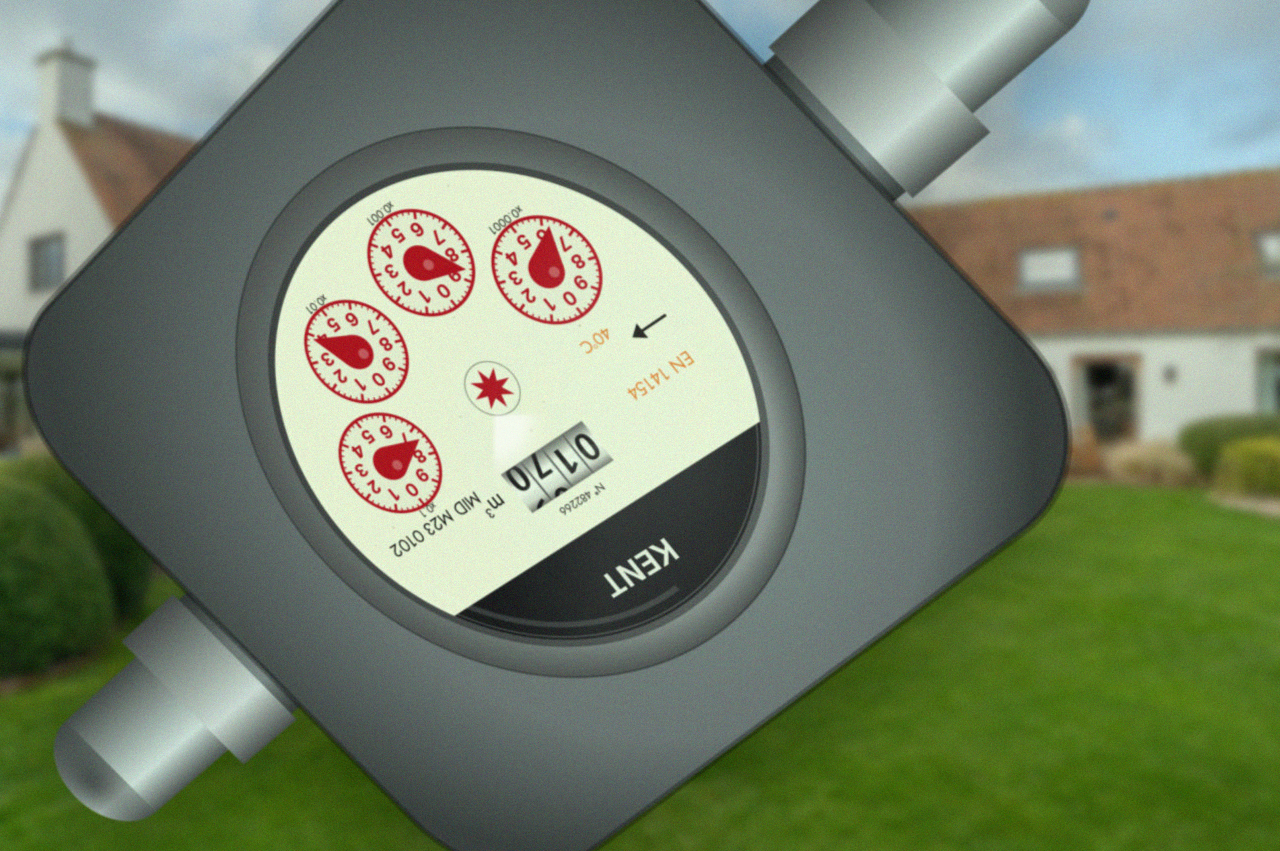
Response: 169.7386 m³
